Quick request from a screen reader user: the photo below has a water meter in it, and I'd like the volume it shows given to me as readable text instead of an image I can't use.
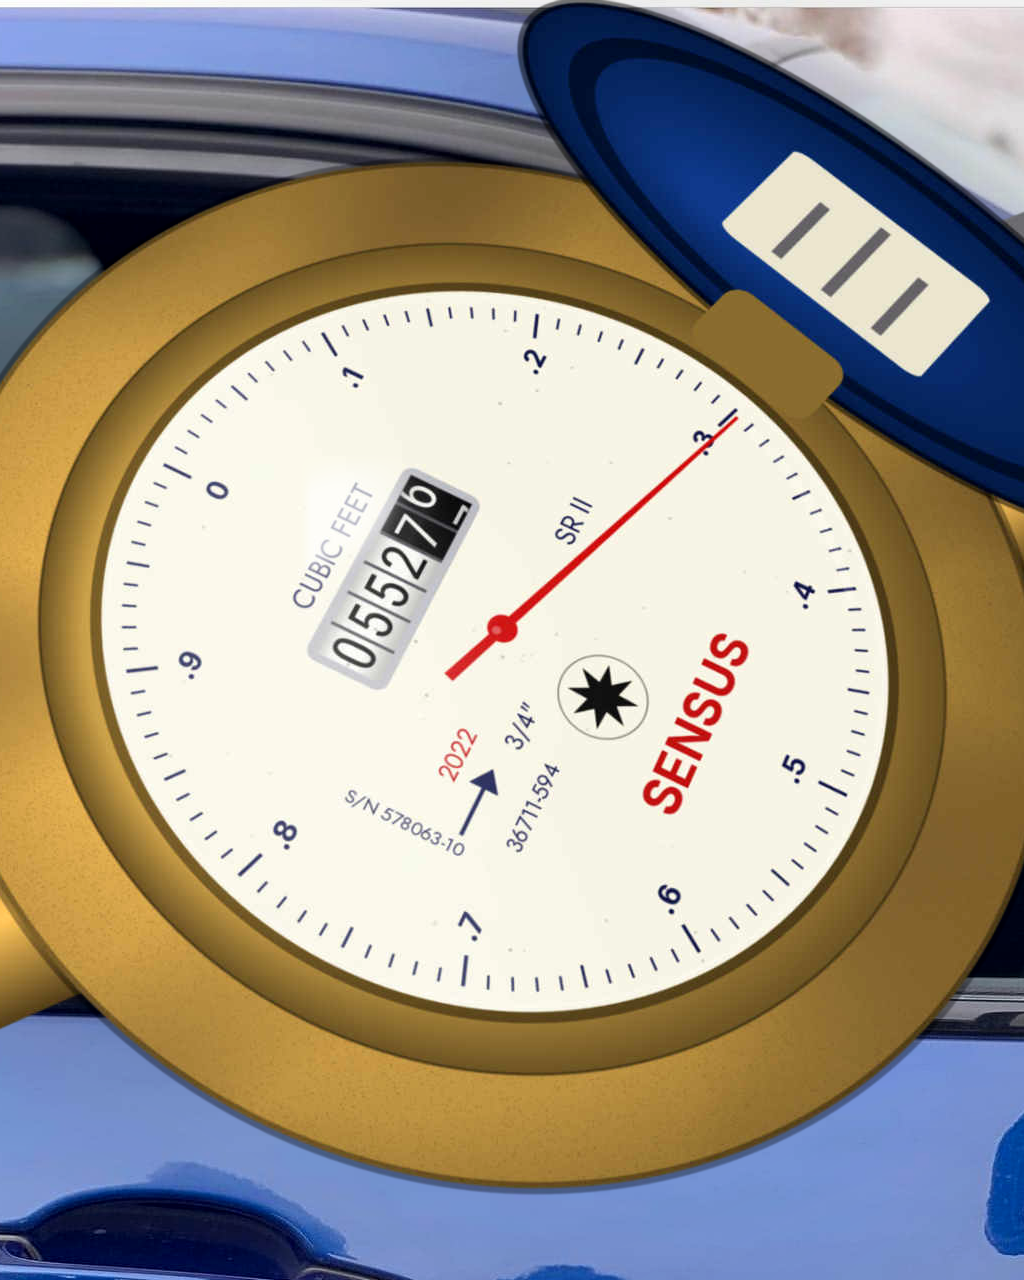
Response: 55276.30 ft³
